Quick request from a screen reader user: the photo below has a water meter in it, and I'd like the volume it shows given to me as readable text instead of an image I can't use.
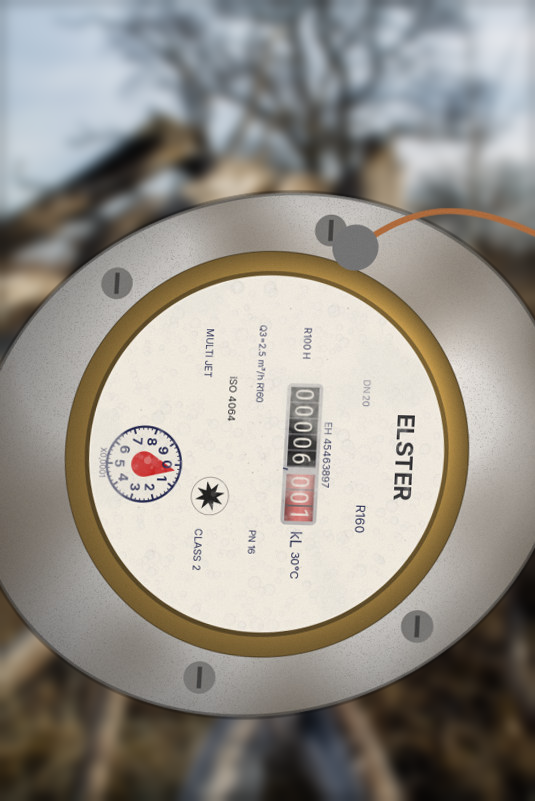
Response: 6.0010 kL
